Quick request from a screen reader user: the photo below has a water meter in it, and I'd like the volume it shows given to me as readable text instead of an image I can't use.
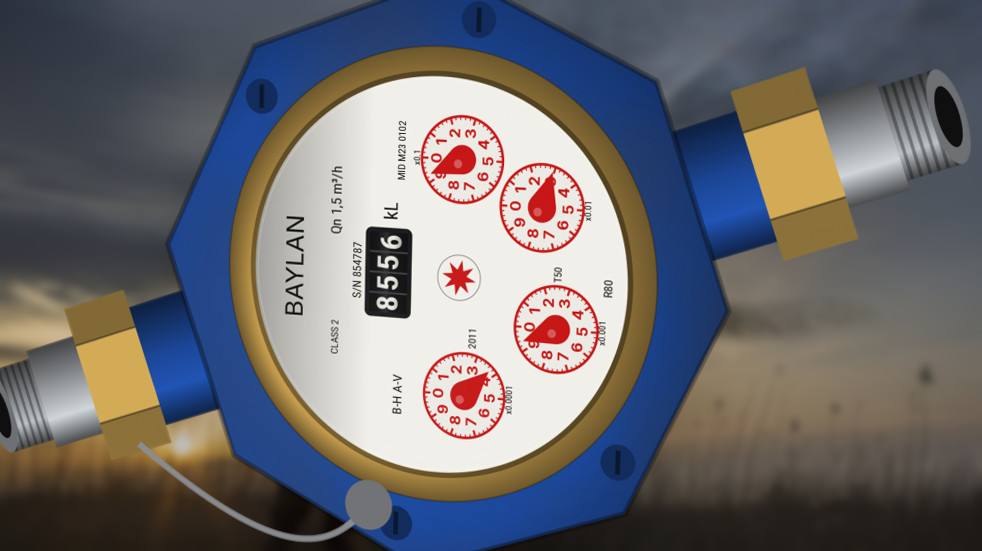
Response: 8555.9293 kL
